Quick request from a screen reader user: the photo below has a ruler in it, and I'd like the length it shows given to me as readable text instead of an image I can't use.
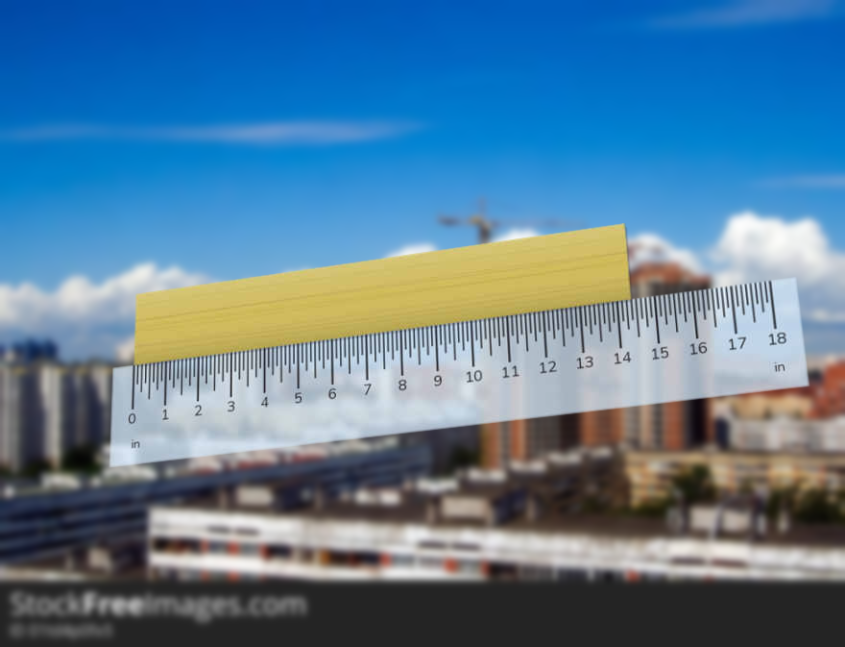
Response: 14.375 in
